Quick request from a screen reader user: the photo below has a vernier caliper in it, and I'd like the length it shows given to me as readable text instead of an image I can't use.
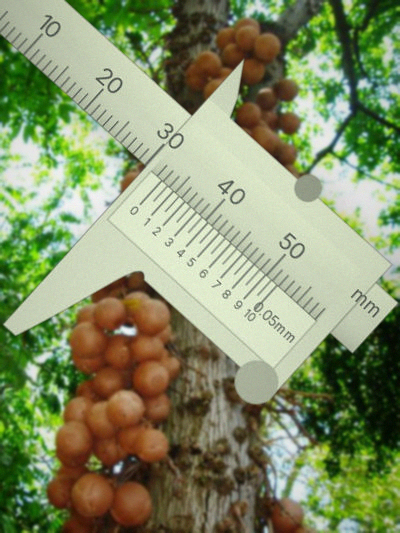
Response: 32.8 mm
